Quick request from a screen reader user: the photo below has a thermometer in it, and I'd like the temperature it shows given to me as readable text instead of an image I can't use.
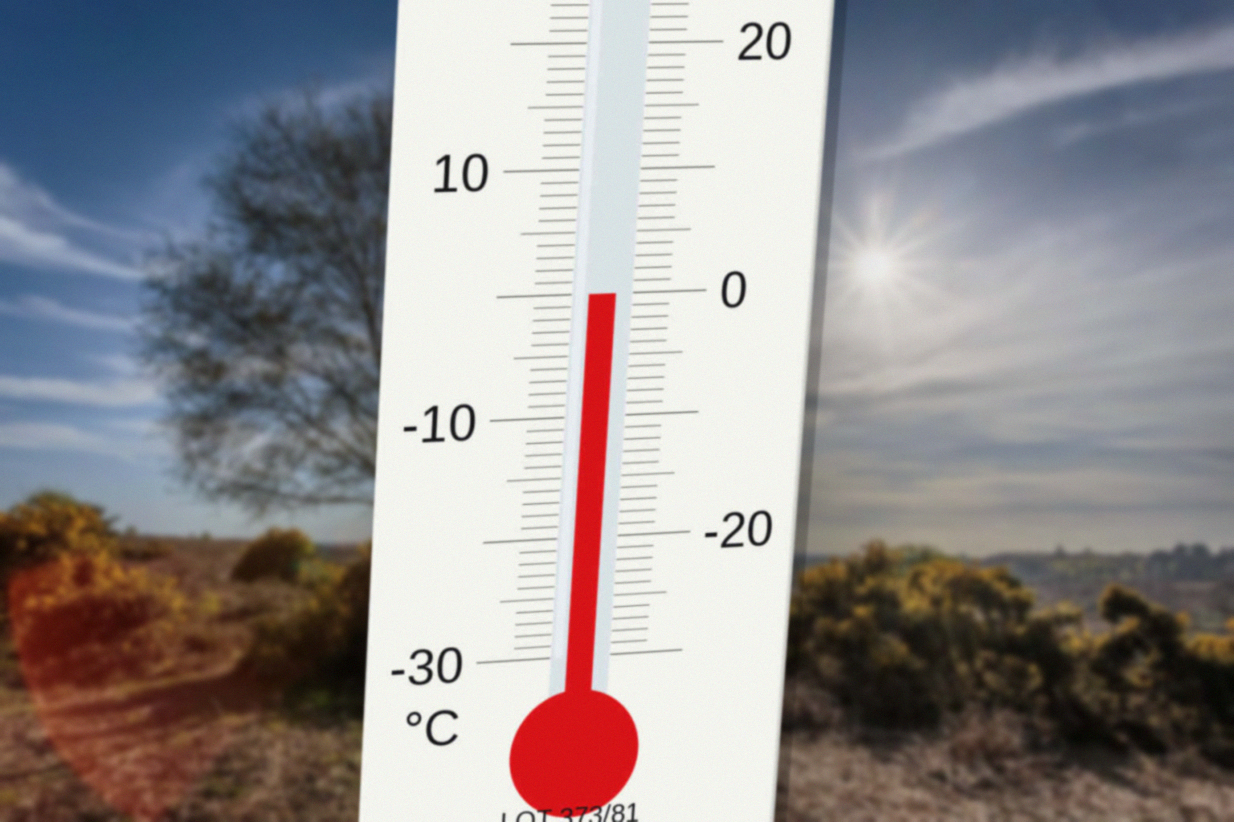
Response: 0 °C
